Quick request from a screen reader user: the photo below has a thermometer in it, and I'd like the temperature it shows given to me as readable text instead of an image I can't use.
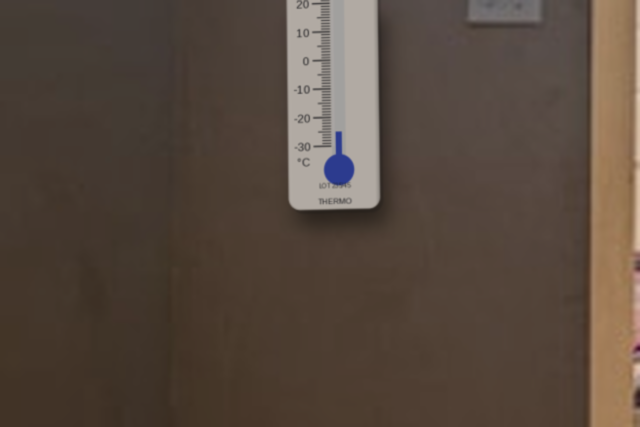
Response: -25 °C
